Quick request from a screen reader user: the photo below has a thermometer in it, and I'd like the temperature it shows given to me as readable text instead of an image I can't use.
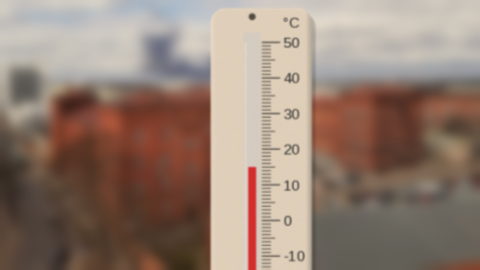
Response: 15 °C
